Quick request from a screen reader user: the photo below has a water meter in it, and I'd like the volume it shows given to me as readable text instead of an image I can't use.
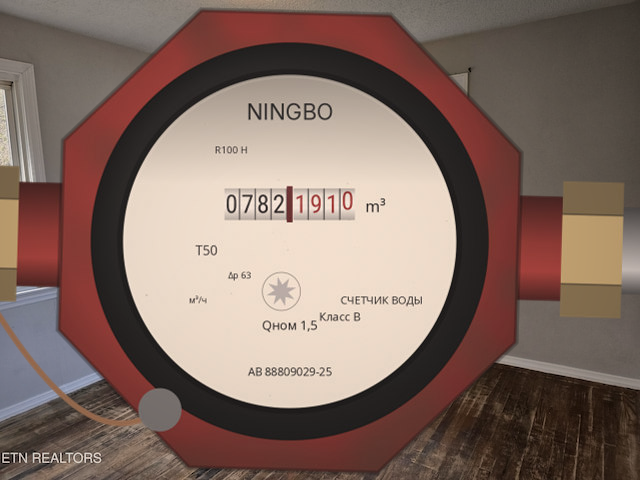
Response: 782.1910 m³
